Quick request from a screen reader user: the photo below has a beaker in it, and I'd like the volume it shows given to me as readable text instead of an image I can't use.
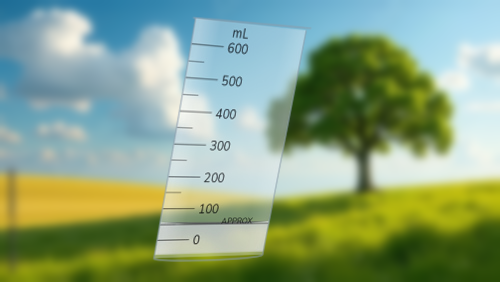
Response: 50 mL
